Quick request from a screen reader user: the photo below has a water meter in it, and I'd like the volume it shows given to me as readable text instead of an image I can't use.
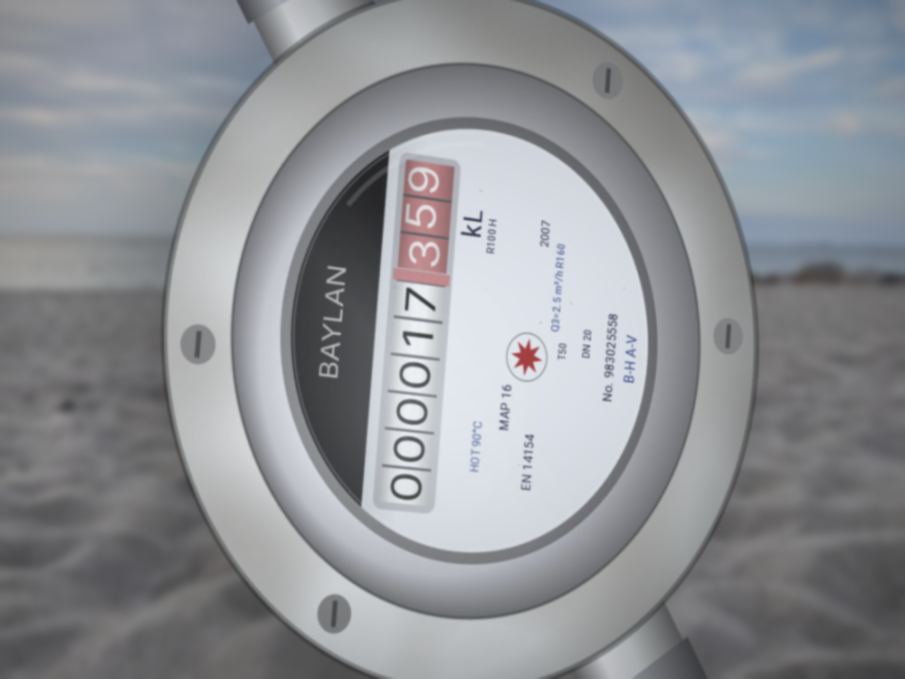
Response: 17.359 kL
